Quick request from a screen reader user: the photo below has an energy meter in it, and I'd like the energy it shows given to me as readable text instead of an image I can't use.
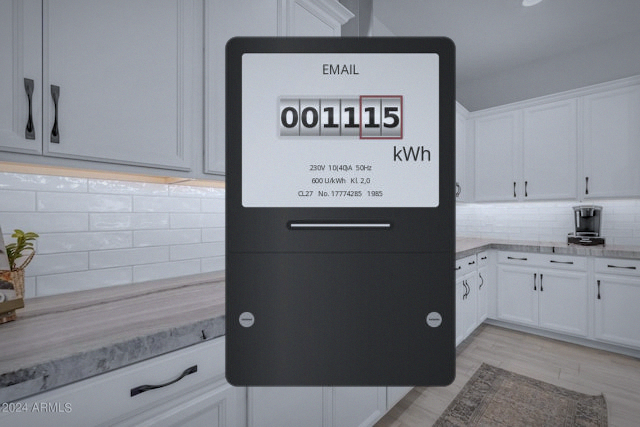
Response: 11.15 kWh
